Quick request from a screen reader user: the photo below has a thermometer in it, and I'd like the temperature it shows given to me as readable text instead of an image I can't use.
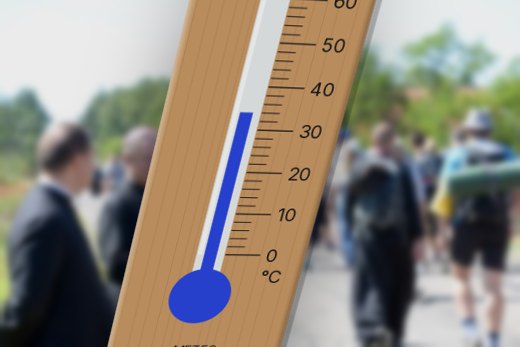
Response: 34 °C
